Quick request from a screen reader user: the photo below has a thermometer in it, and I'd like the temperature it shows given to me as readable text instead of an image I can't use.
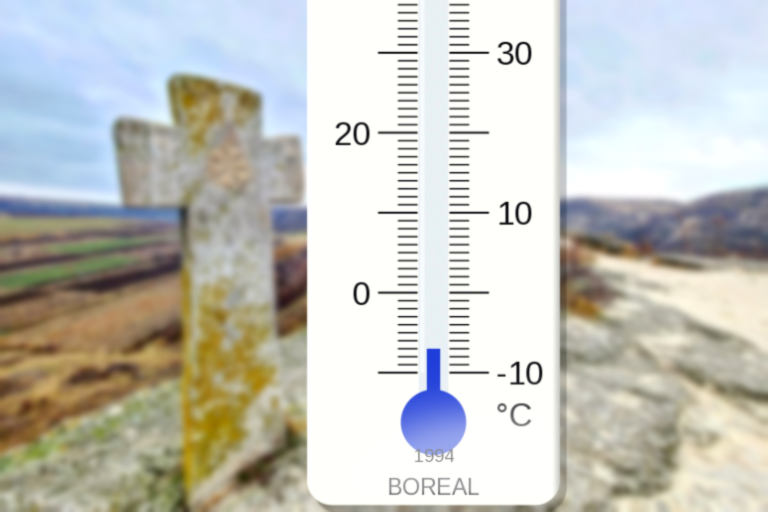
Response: -7 °C
